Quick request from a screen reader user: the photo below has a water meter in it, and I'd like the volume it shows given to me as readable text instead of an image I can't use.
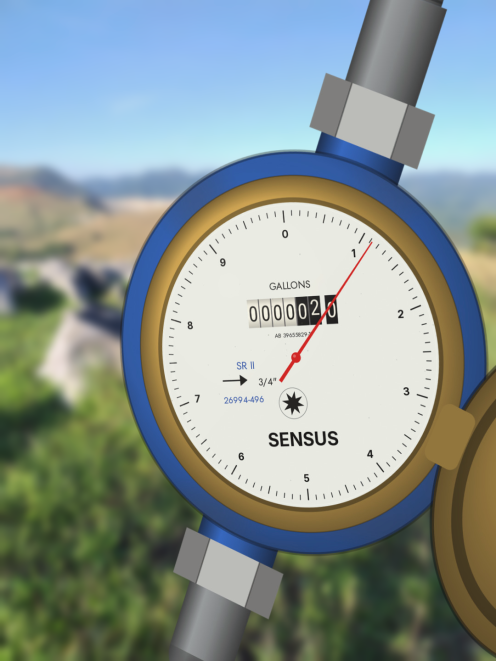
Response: 21.1 gal
